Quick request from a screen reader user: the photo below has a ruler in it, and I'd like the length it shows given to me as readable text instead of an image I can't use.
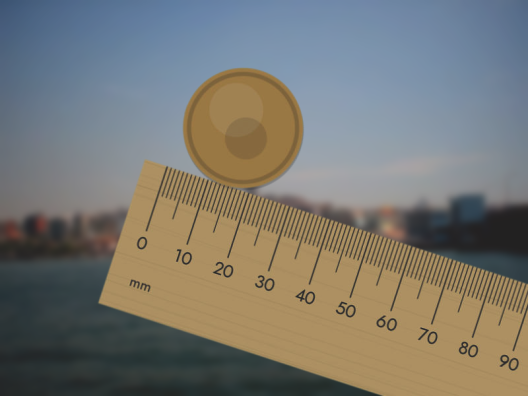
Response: 28 mm
